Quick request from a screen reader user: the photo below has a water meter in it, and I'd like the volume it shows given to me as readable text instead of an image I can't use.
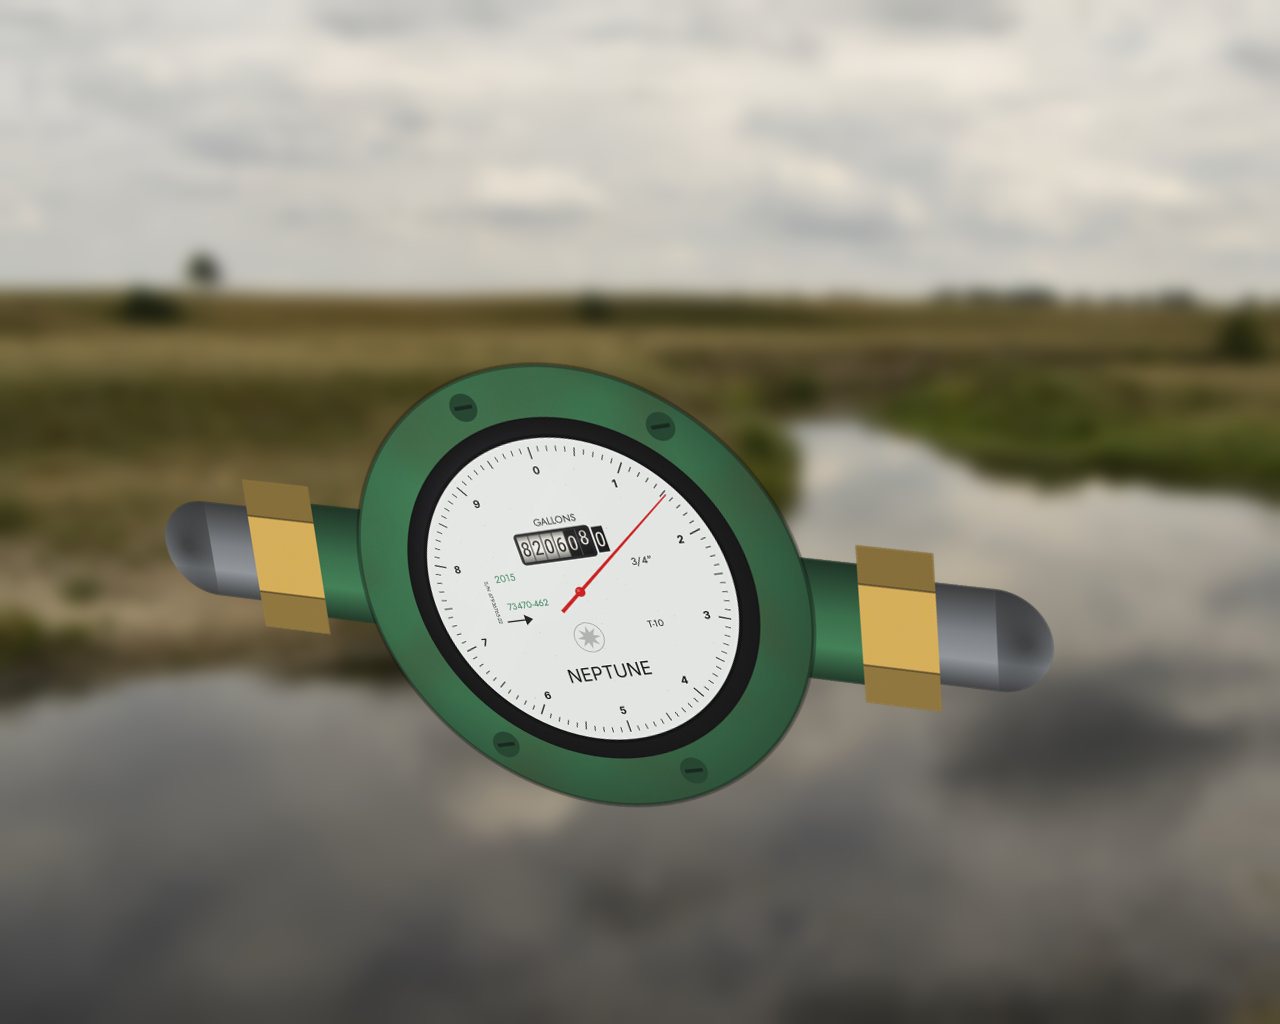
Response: 8206081.5 gal
